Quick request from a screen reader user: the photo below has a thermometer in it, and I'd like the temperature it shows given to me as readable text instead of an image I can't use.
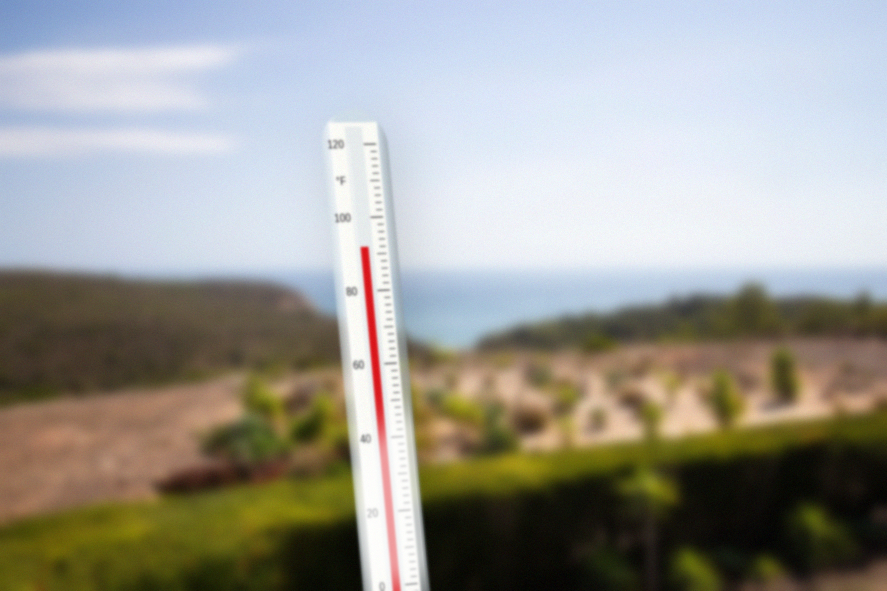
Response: 92 °F
